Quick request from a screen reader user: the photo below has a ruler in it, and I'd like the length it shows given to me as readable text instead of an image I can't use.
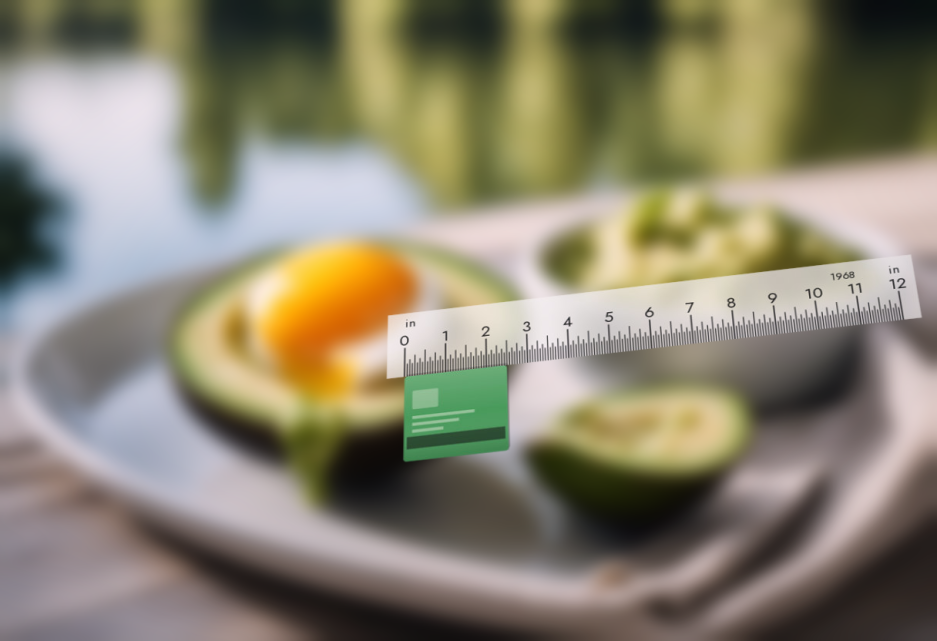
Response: 2.5 in
